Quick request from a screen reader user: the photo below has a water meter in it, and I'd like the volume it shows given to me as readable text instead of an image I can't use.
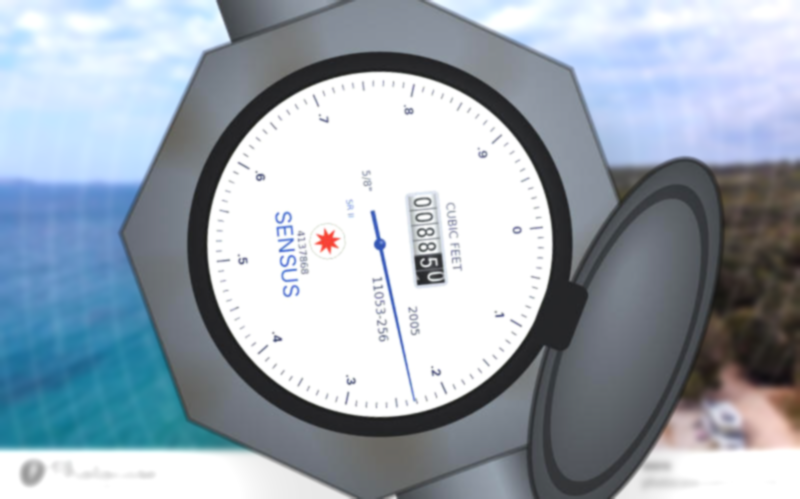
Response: 8850.23 ft³
